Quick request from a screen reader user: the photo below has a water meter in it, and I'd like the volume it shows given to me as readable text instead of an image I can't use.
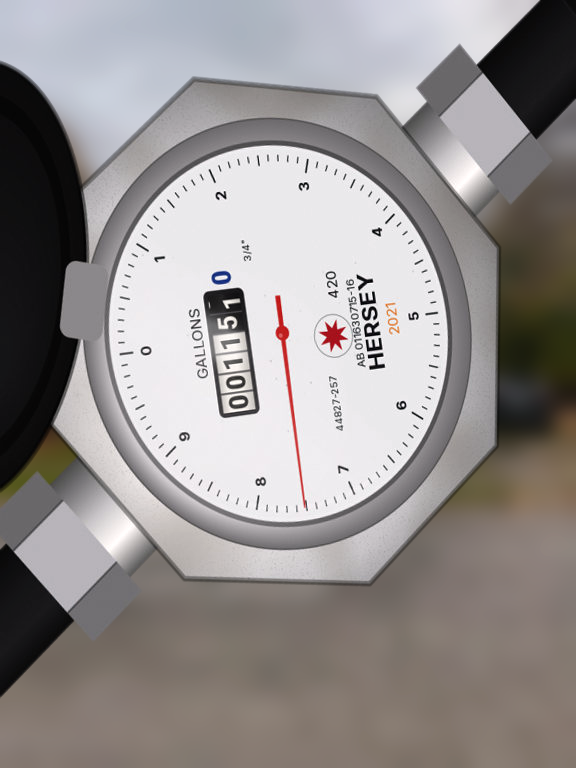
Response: 11507.5 gal
